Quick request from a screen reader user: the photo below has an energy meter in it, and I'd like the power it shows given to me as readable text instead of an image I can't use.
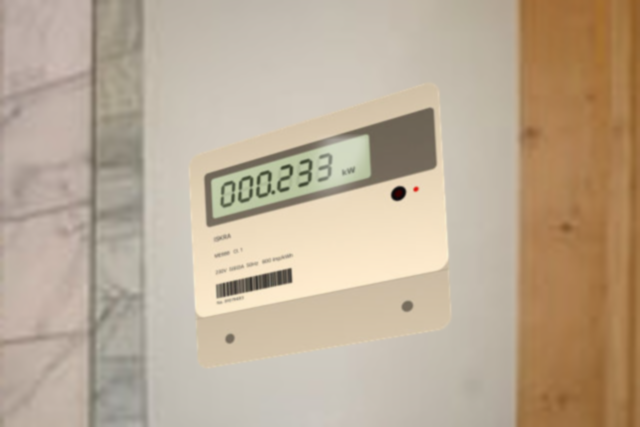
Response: 0.233 kW
